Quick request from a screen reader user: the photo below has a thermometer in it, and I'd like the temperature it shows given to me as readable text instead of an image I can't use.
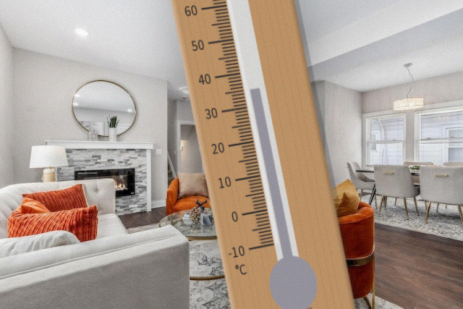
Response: 35 °C
